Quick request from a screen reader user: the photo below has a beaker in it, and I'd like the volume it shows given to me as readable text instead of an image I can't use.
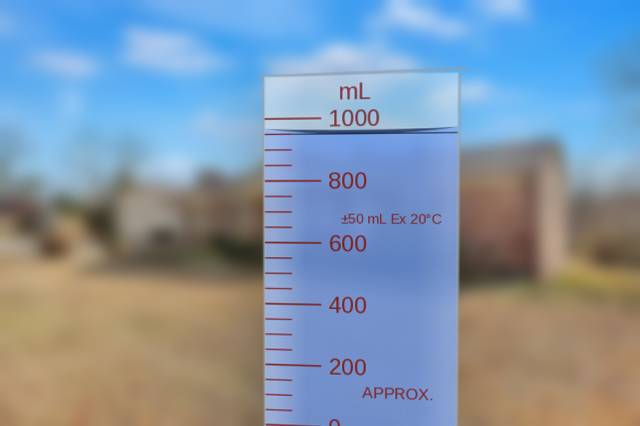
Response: 950 mL
